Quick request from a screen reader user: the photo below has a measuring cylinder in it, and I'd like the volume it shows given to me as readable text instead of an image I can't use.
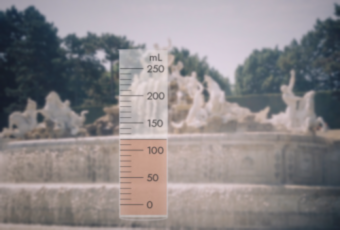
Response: 120 mL
